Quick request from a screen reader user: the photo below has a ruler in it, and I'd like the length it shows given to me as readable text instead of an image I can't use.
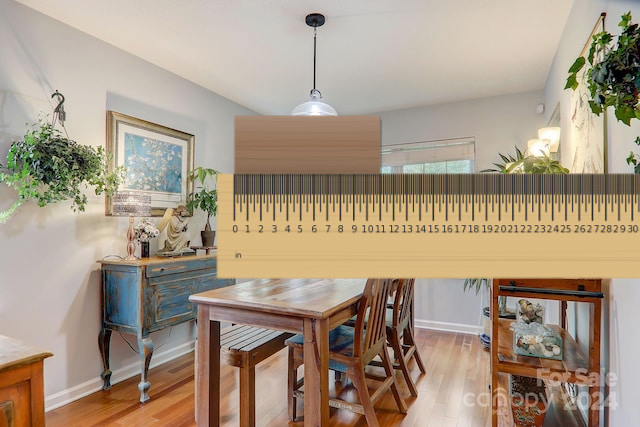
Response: 11 in
